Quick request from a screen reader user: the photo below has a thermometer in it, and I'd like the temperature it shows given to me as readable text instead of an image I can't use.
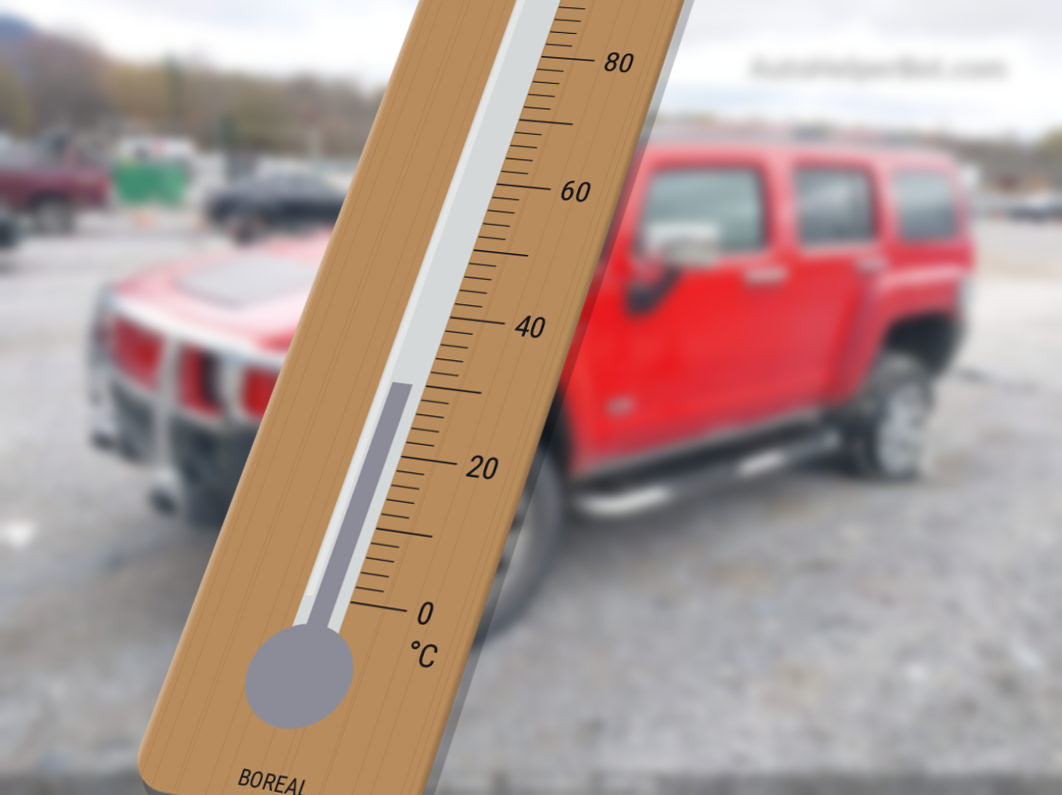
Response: 30 °C
